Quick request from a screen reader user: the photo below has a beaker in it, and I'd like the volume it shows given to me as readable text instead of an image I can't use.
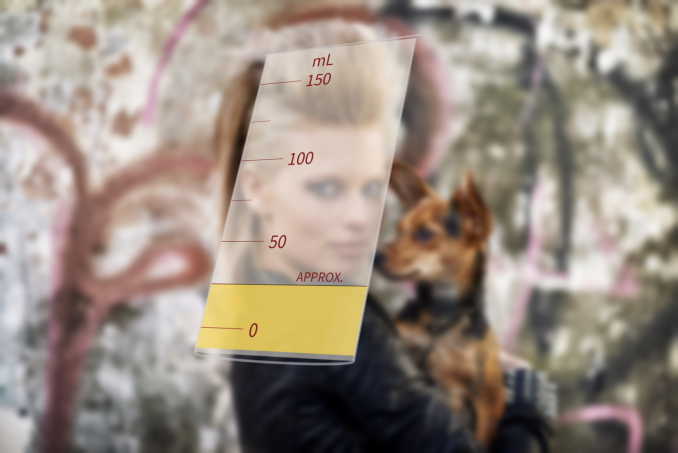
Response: 25 mL
